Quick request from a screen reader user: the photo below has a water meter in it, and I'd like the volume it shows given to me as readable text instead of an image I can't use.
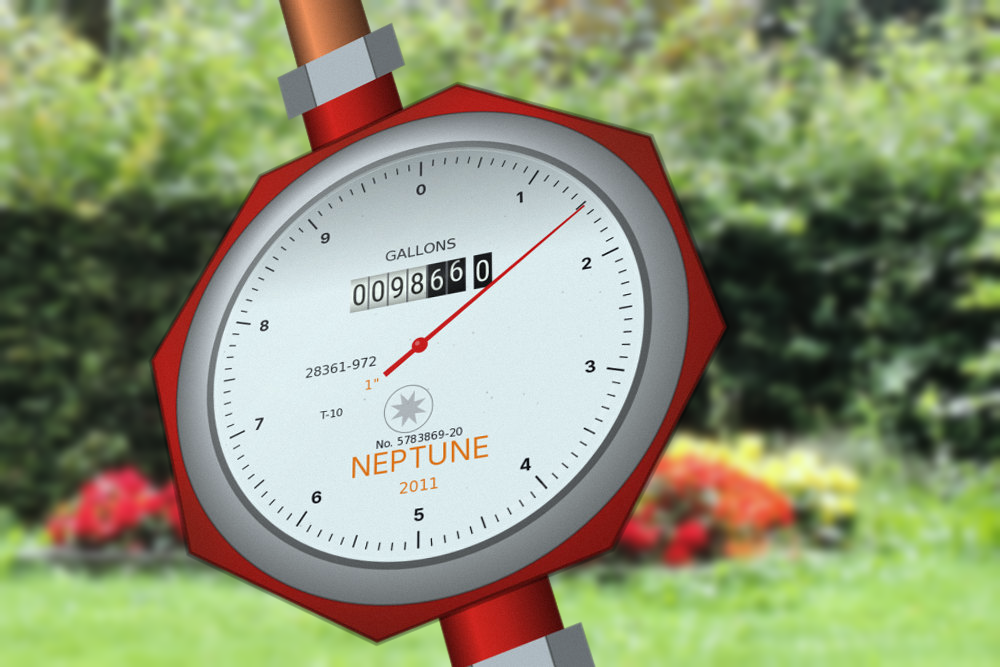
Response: 98661.5 gal
